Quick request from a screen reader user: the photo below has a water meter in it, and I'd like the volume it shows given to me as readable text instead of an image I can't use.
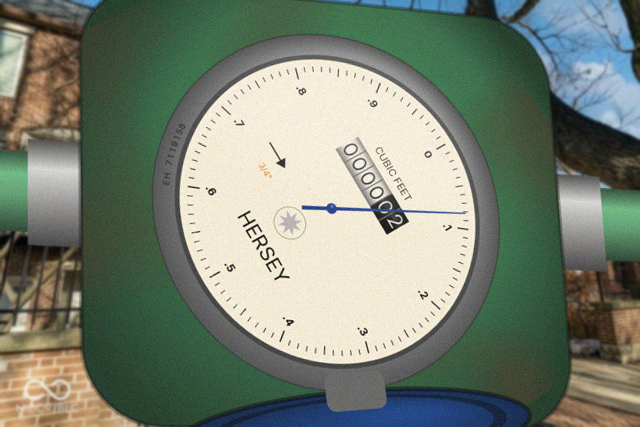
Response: 2.08 ft³
